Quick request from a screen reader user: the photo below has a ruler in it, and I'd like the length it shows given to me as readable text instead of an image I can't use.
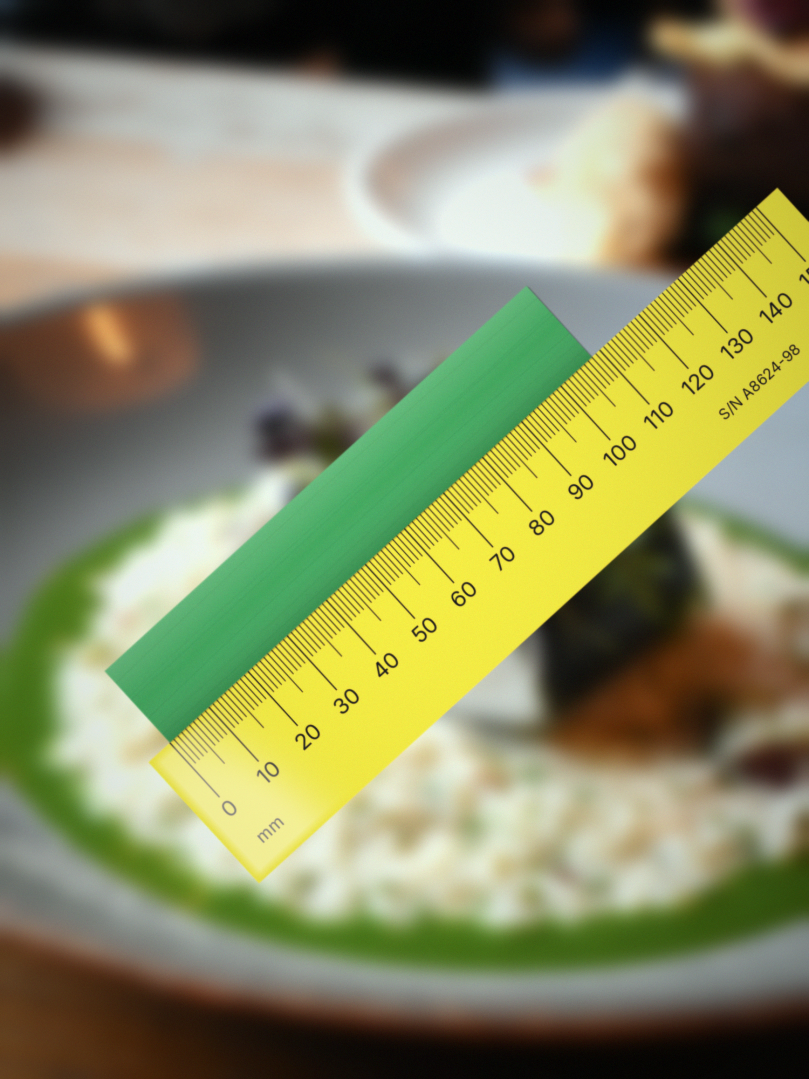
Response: 108 mm
